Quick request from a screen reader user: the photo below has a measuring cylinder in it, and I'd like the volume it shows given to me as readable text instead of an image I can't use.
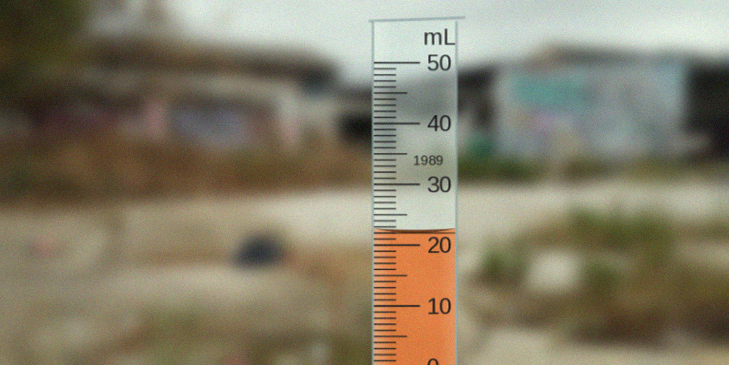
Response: 22 mL
